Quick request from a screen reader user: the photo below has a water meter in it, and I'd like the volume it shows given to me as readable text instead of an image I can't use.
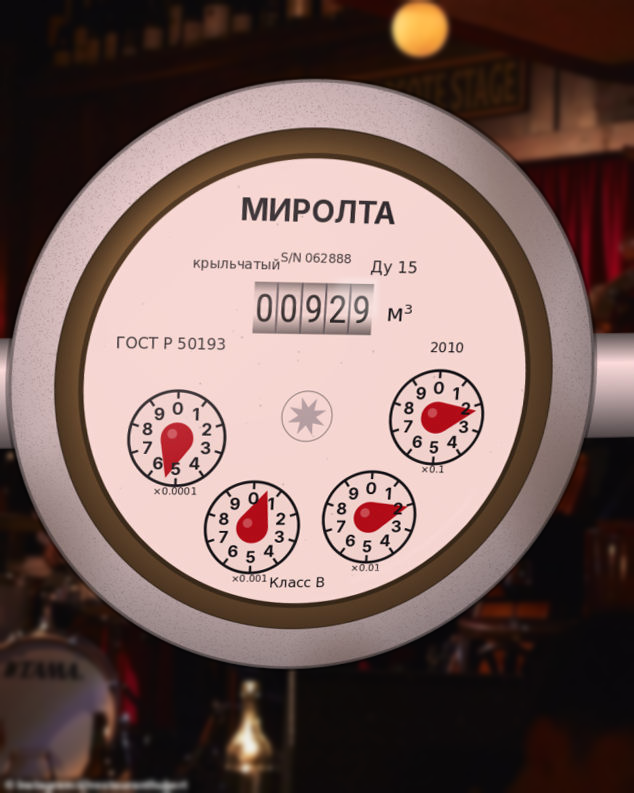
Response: 929.2205 m³
